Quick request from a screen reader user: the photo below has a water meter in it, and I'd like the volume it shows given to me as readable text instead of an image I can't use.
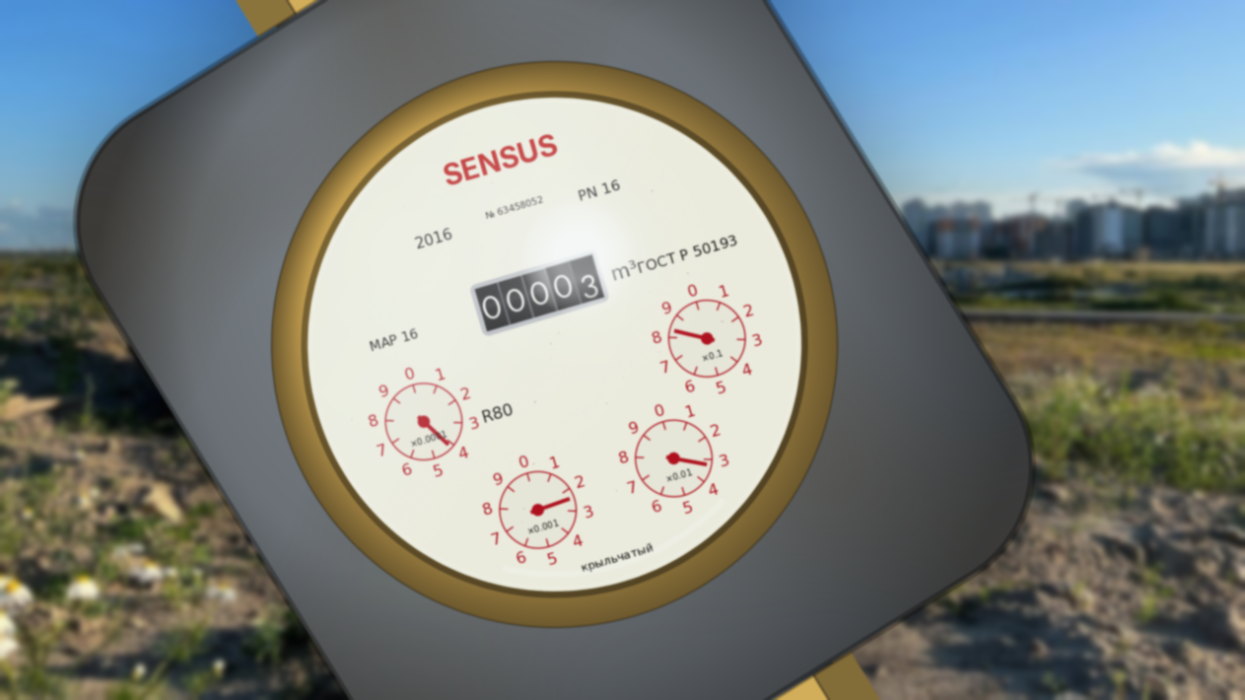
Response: 2.8324 m³
